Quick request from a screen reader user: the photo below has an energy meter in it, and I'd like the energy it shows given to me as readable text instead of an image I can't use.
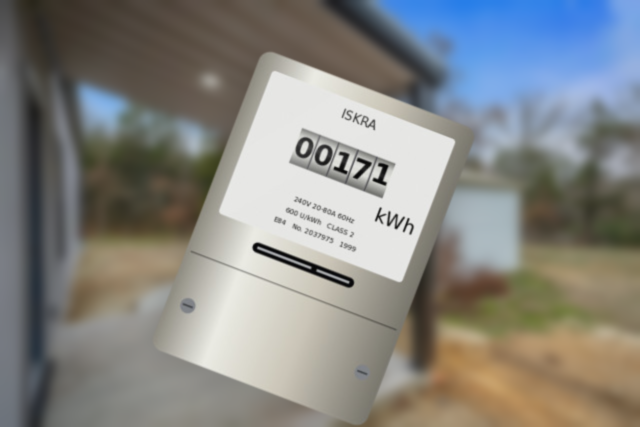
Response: 171 kWh
